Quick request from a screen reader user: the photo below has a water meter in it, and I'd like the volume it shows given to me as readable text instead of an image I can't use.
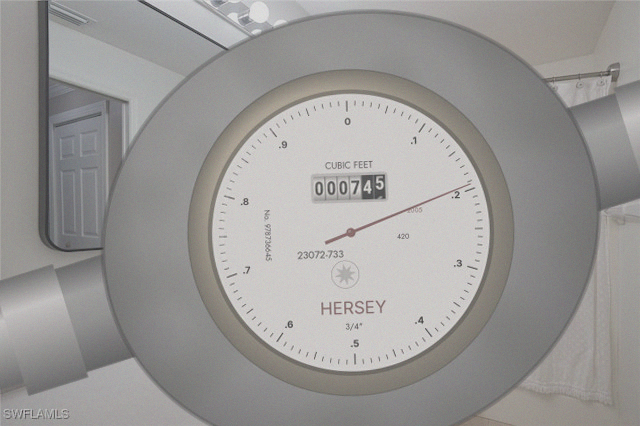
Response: 745.19 ft³
